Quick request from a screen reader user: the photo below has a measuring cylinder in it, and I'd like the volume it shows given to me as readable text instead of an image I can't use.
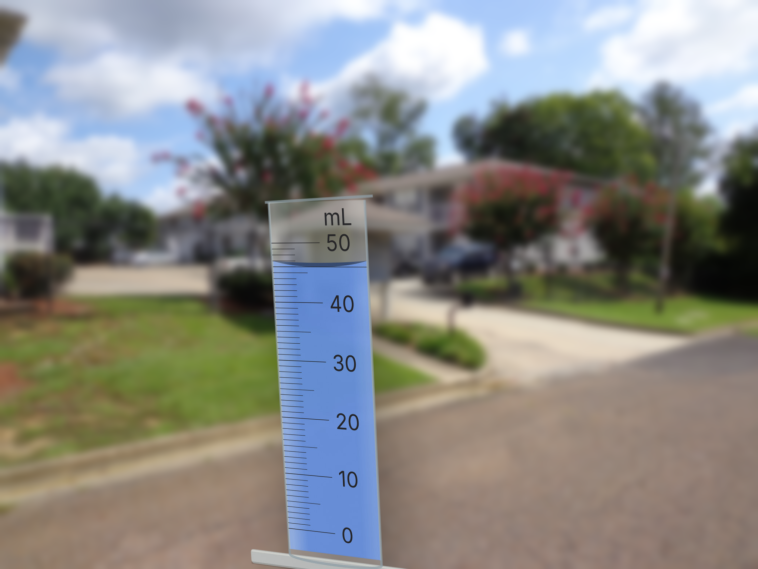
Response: 46 mL
